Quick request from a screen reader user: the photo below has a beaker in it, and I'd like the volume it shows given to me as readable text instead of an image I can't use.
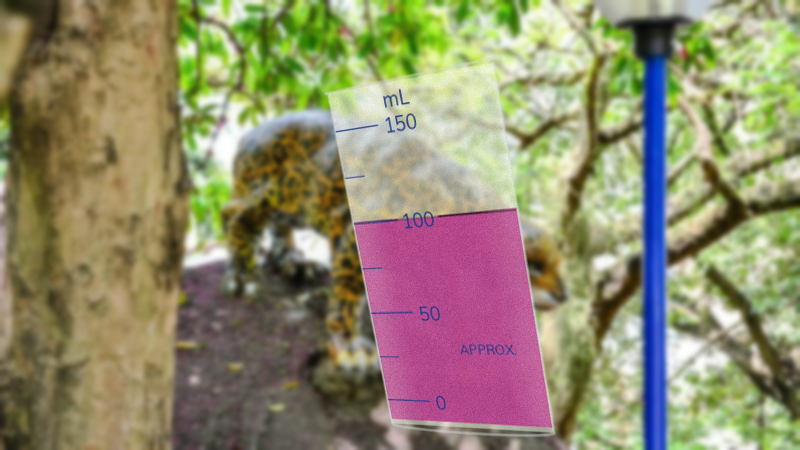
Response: 100 mL
